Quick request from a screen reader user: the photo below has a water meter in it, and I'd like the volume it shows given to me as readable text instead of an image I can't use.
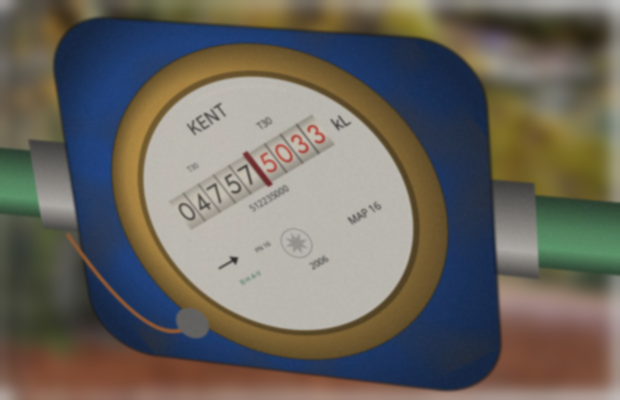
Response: 4757.5033 kL
